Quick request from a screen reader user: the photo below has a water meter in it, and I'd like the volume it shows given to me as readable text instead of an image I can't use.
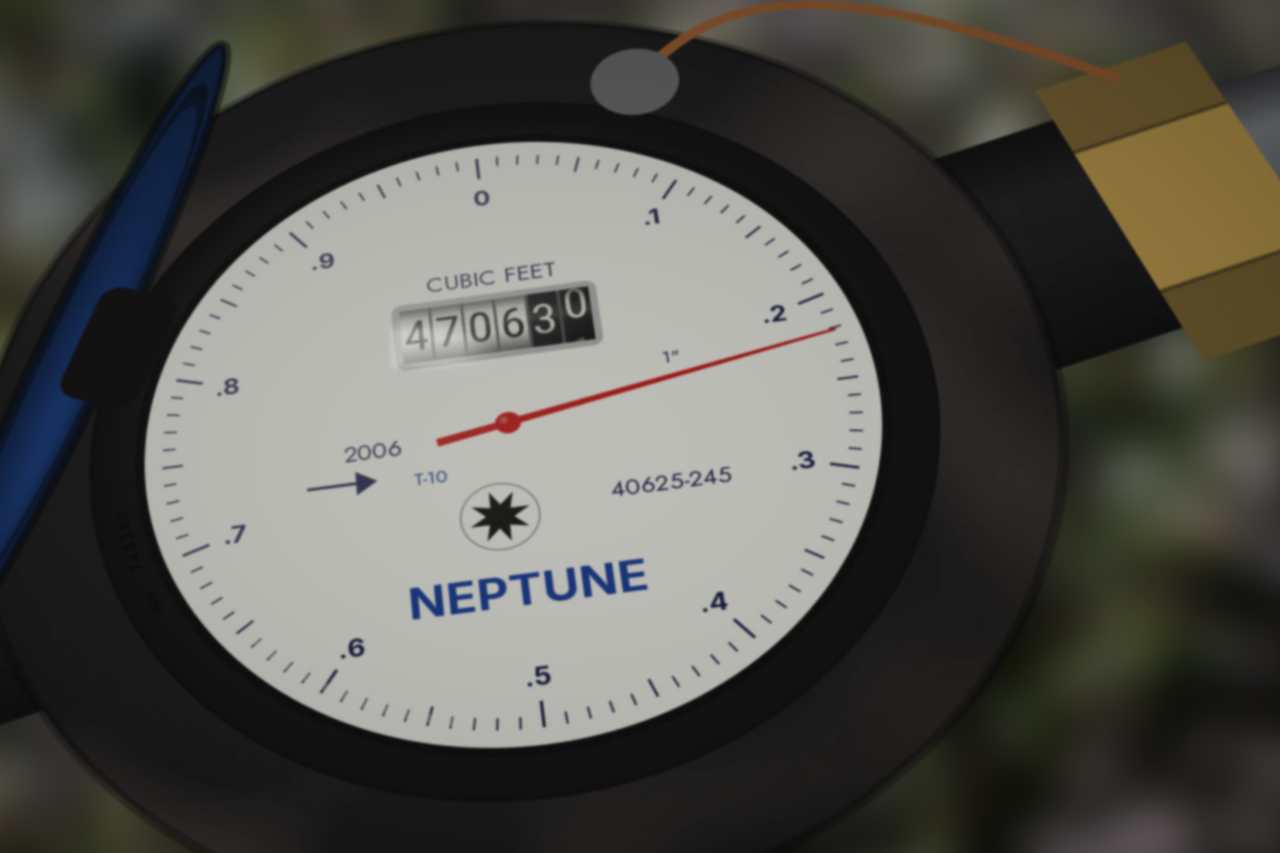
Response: 470630.22 ft³
